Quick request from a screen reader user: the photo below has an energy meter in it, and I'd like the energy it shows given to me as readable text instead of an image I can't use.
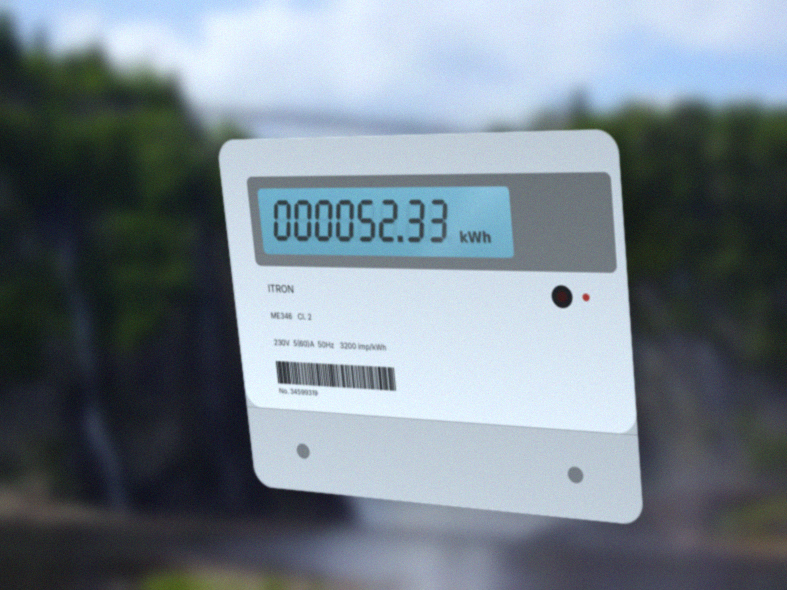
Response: 52.33 kWh
